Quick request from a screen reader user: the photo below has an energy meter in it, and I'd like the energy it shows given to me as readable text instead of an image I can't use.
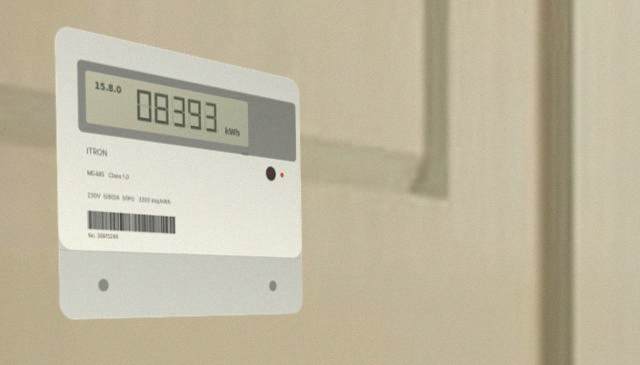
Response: 8393 kWh
